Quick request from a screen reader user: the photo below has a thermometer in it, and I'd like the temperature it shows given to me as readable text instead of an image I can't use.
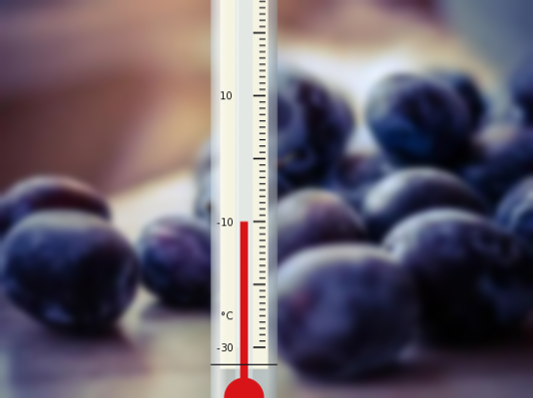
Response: -10 °C
